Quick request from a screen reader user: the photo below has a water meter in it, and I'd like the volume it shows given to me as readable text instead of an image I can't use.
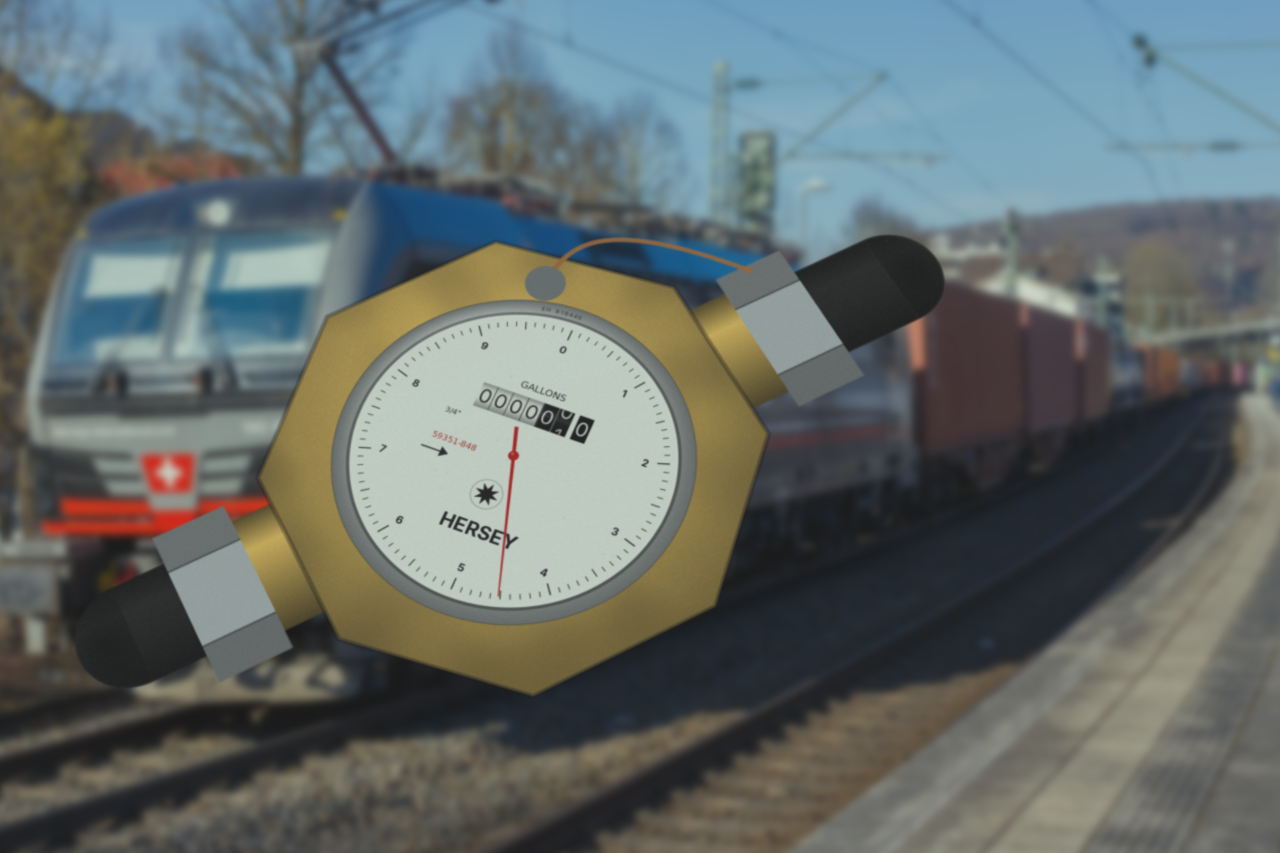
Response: 4.5 gal
